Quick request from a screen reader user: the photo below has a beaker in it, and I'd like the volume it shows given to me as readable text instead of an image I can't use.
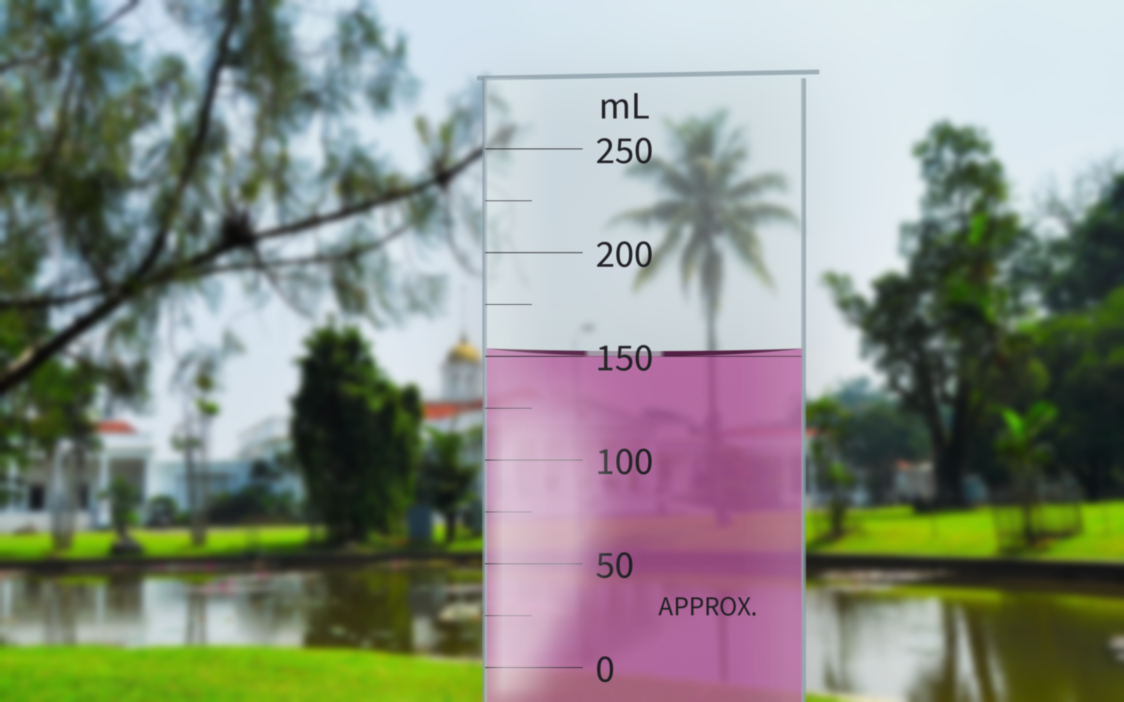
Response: 150 mL
